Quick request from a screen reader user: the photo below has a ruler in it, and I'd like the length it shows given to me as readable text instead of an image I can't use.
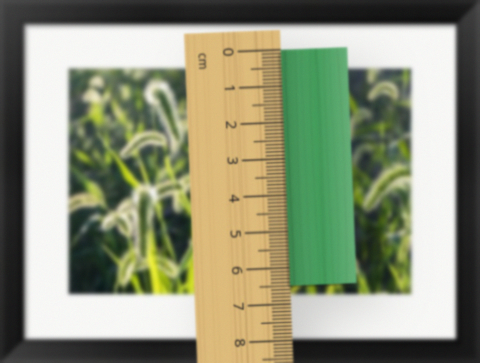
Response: 6.5 cm
